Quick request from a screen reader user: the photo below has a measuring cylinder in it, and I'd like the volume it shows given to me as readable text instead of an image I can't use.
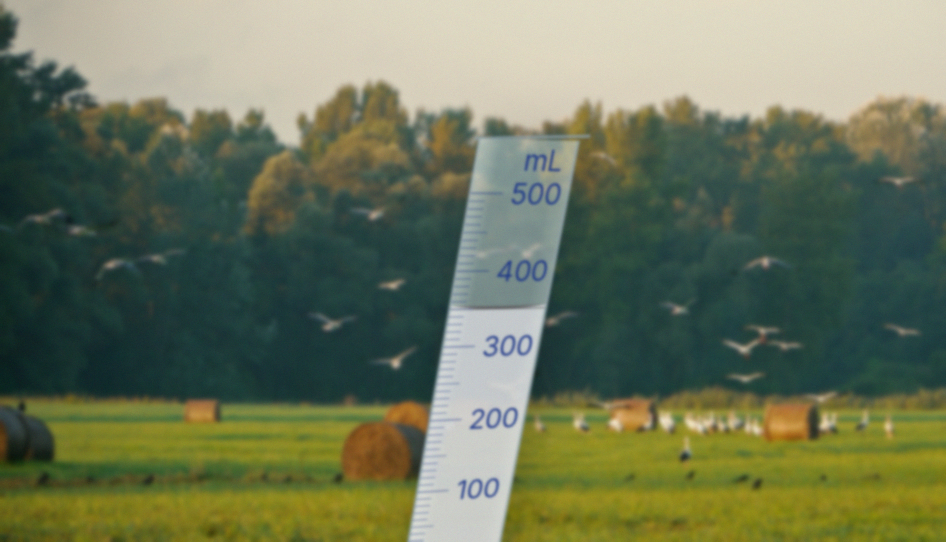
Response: 350 mL
